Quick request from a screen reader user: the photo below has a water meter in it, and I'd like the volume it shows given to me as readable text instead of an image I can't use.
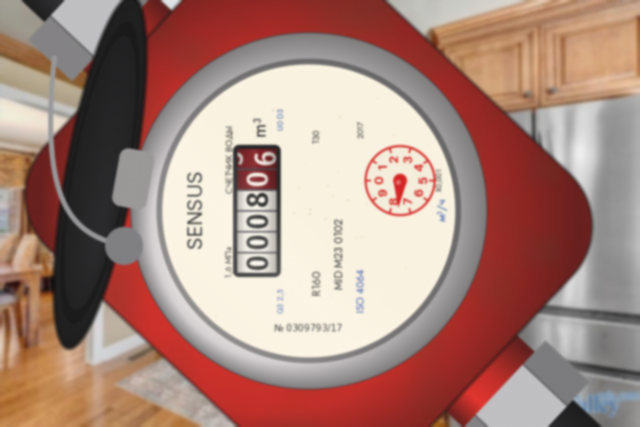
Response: 8.057 m³
